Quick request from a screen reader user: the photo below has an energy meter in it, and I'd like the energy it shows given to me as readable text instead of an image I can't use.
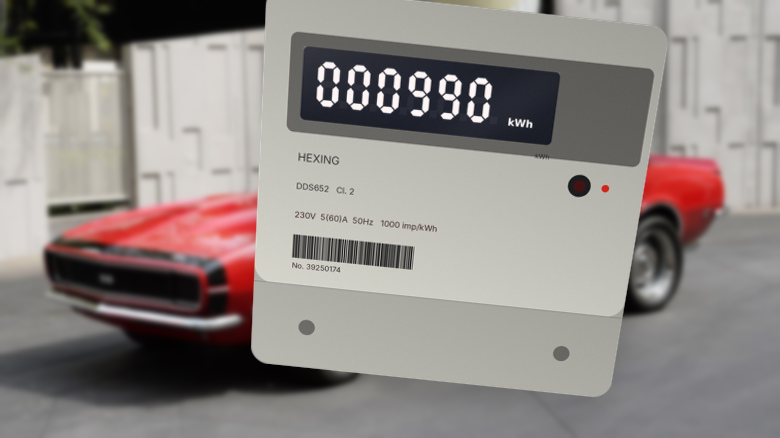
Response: 990 kWh
